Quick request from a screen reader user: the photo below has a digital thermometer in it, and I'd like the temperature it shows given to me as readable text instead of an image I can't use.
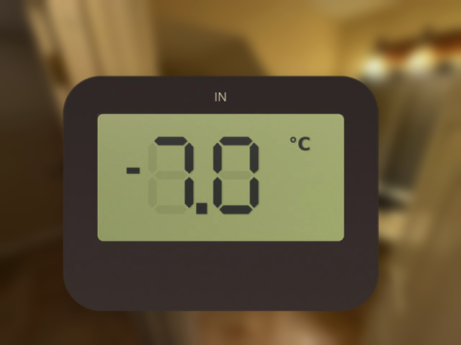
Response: -7.0 °C
